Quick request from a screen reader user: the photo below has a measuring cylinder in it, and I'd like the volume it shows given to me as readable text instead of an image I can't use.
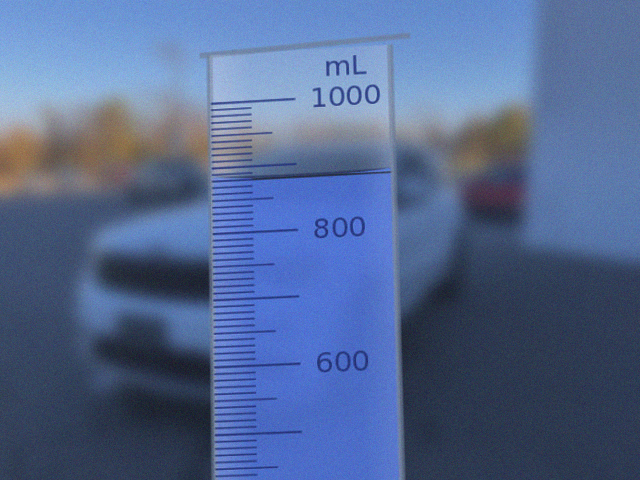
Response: 880 mL
